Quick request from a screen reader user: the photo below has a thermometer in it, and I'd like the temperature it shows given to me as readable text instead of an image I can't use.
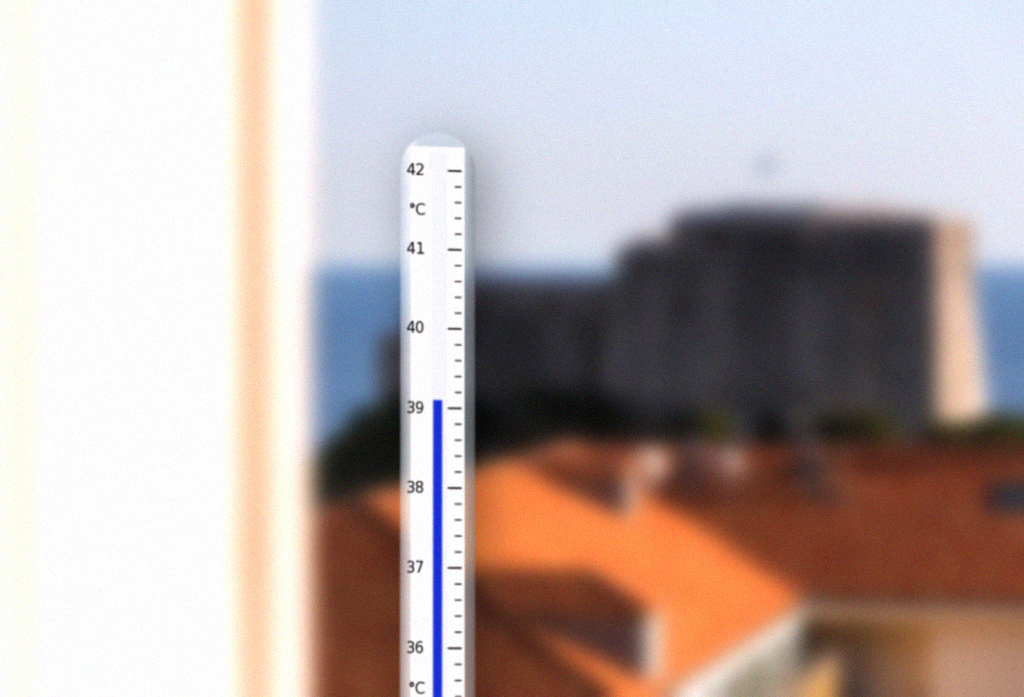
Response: 39.1 °C
